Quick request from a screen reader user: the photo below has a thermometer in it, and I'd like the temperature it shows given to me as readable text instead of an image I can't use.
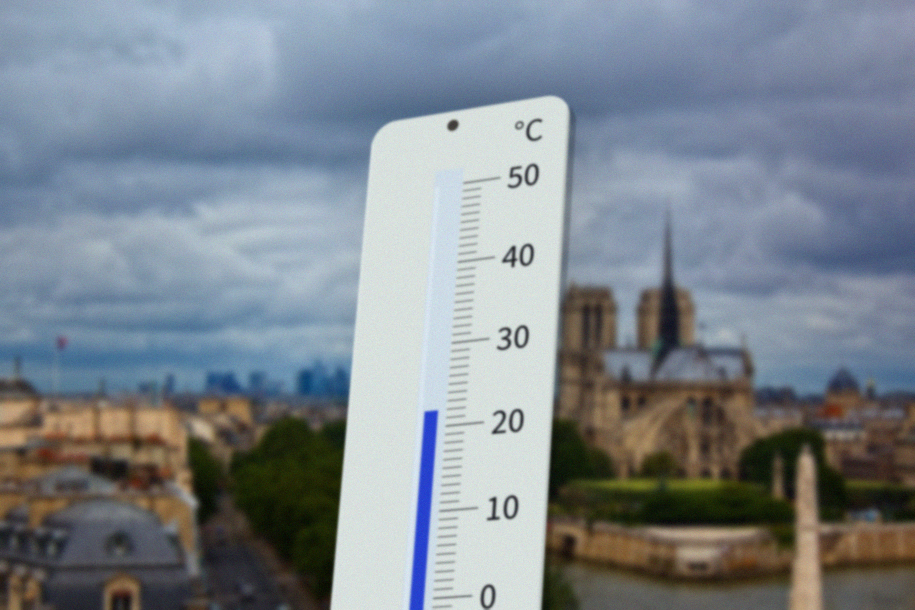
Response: 22 °C
